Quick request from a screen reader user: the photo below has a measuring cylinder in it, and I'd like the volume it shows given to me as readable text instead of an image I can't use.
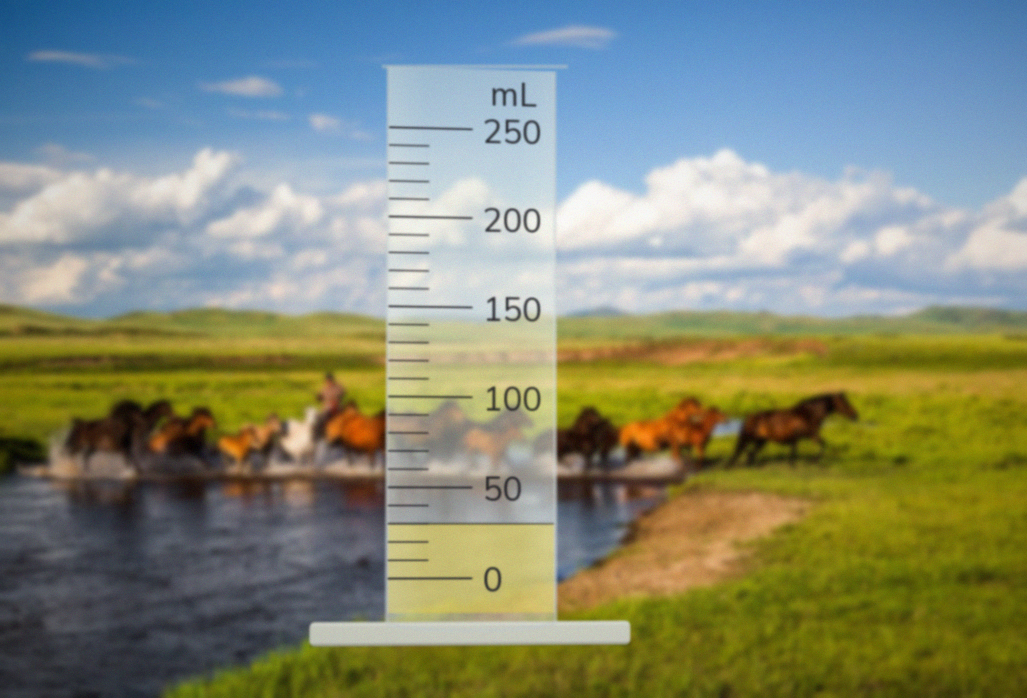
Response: 30 mL
